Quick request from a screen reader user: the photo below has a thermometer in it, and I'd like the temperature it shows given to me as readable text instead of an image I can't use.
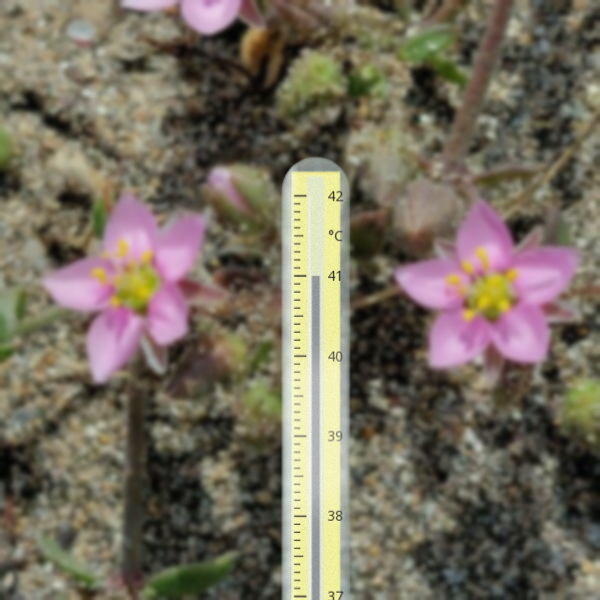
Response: 41 °C
